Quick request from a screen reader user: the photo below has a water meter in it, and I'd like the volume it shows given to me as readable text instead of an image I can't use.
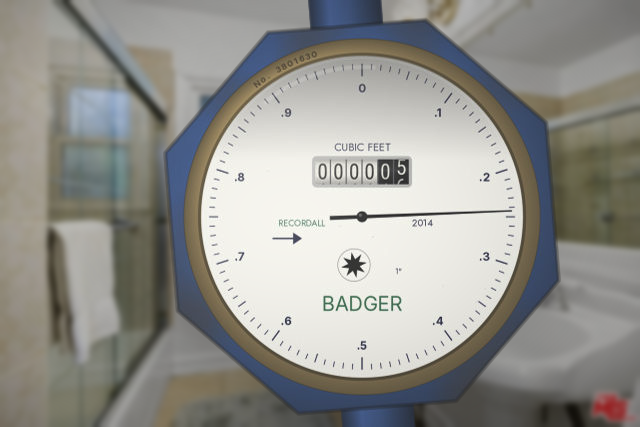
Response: 5.24 ft³
